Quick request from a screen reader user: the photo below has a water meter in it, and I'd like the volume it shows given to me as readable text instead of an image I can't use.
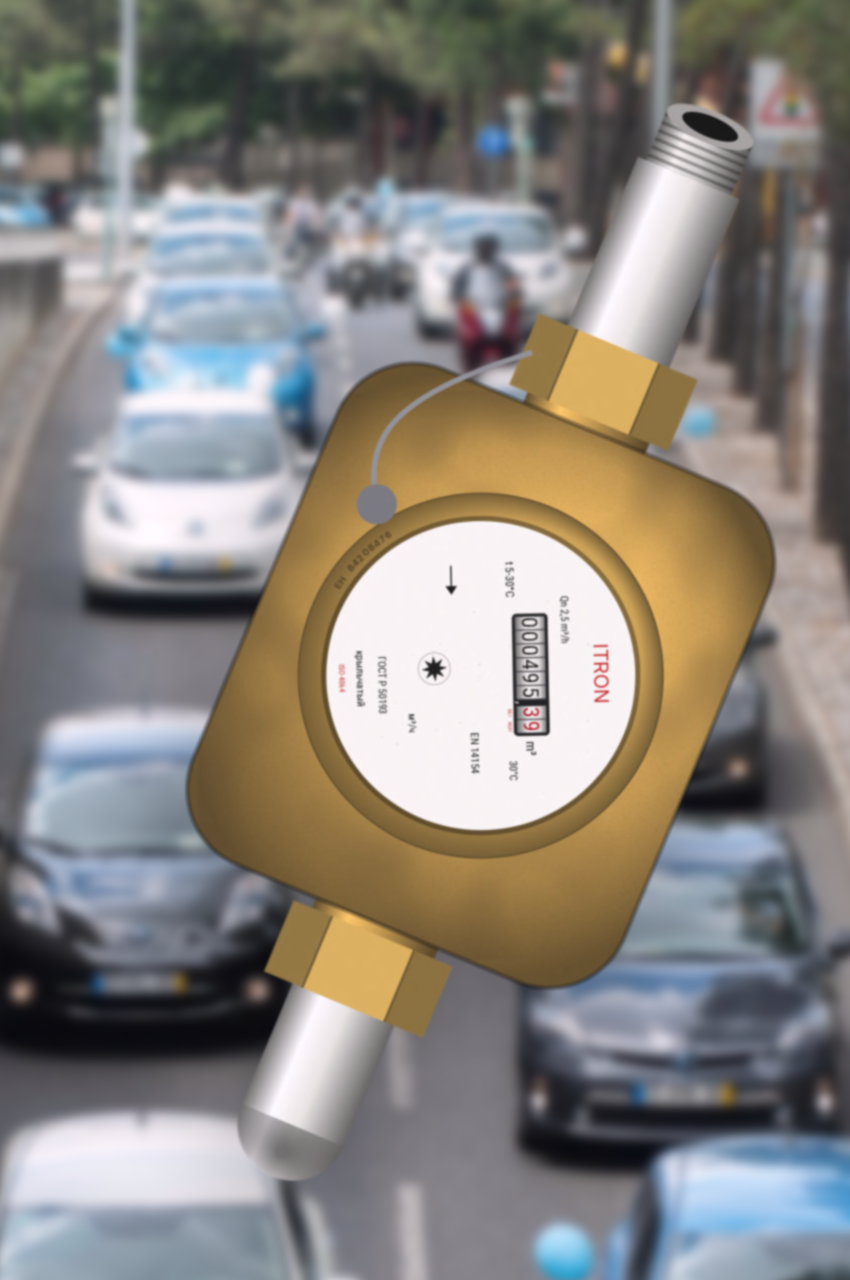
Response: 495.39 m³
